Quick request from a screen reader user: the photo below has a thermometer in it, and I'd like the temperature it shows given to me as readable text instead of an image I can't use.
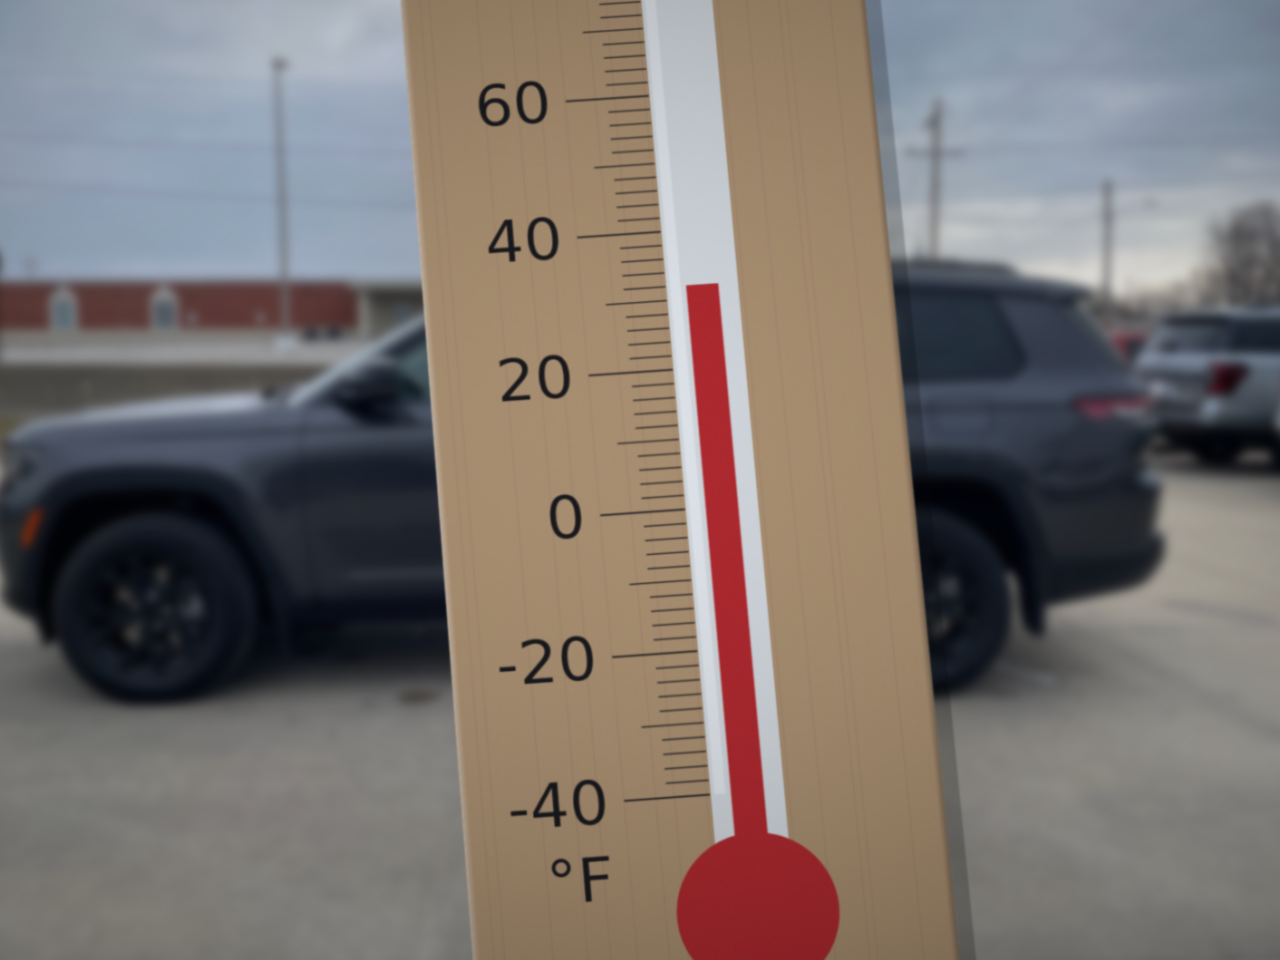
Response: 32 °F
